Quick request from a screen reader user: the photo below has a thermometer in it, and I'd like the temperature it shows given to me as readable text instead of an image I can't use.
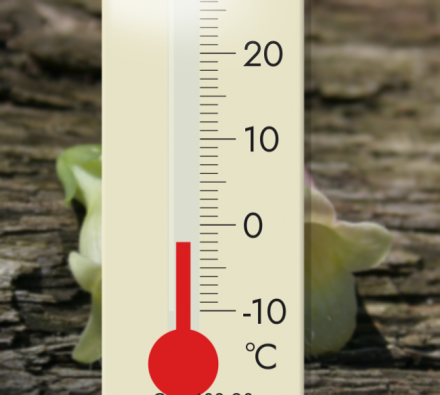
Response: -2 °C
